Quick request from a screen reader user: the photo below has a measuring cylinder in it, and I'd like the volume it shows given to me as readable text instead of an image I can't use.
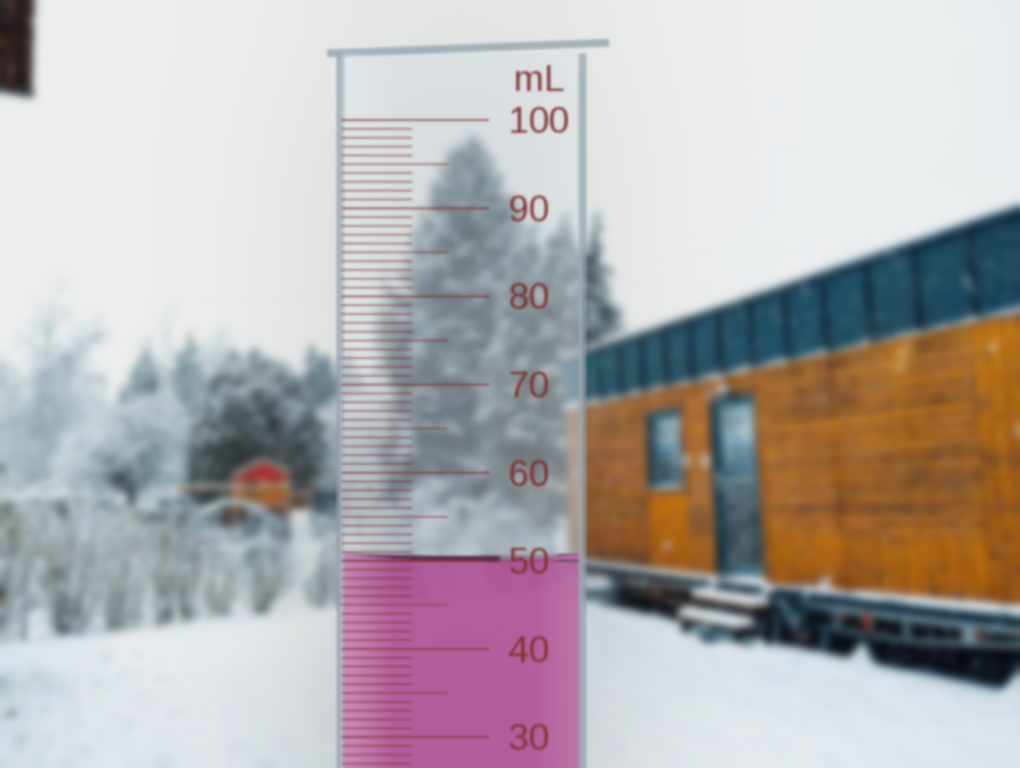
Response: 50 mL
